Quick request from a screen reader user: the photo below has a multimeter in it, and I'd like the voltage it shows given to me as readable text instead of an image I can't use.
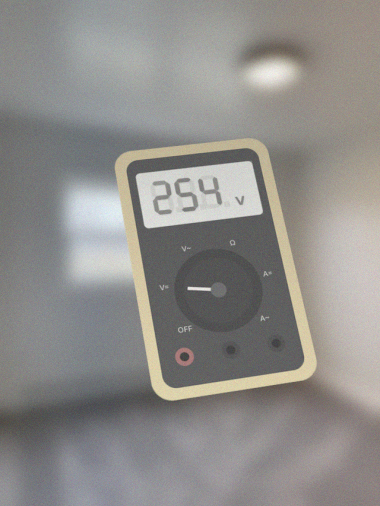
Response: 254 V
